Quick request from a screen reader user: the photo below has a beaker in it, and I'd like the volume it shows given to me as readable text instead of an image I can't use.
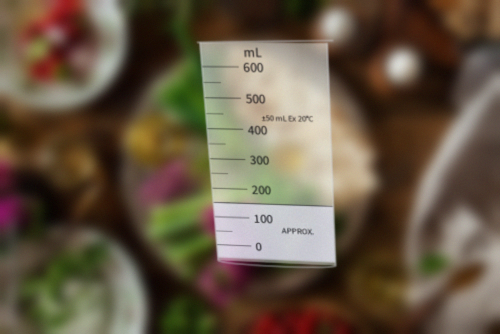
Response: 150 mL
